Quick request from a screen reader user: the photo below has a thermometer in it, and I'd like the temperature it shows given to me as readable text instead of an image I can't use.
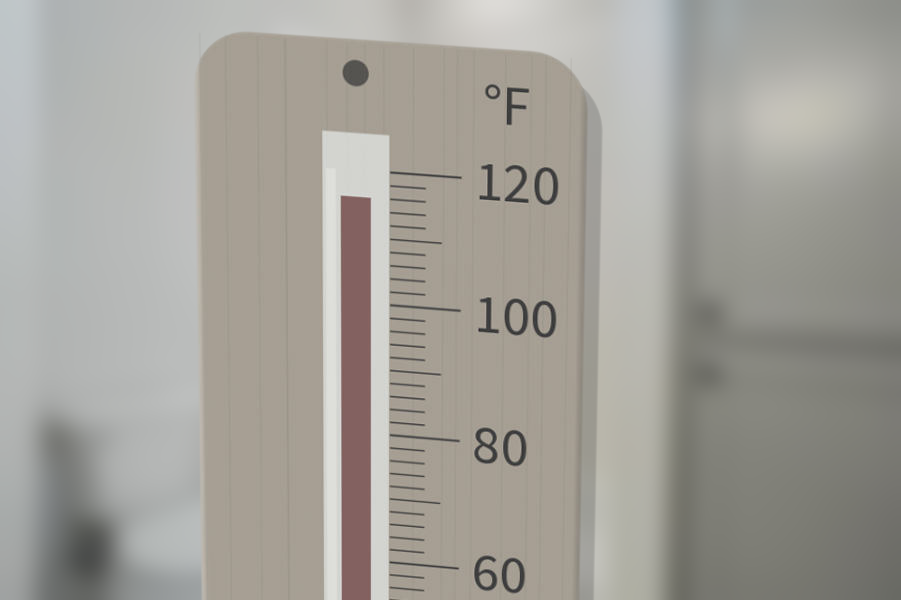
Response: 116 °F
